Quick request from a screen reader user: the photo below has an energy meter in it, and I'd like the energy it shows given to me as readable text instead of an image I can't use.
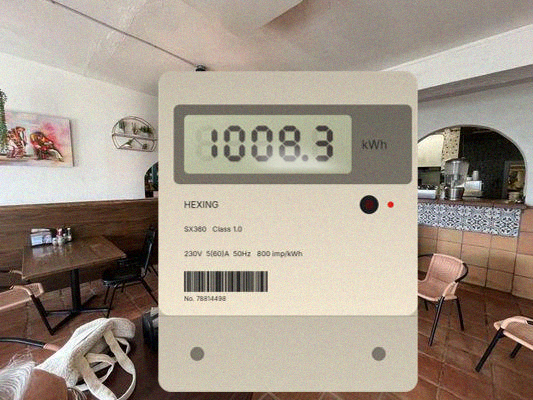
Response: 1008.3 kWh
